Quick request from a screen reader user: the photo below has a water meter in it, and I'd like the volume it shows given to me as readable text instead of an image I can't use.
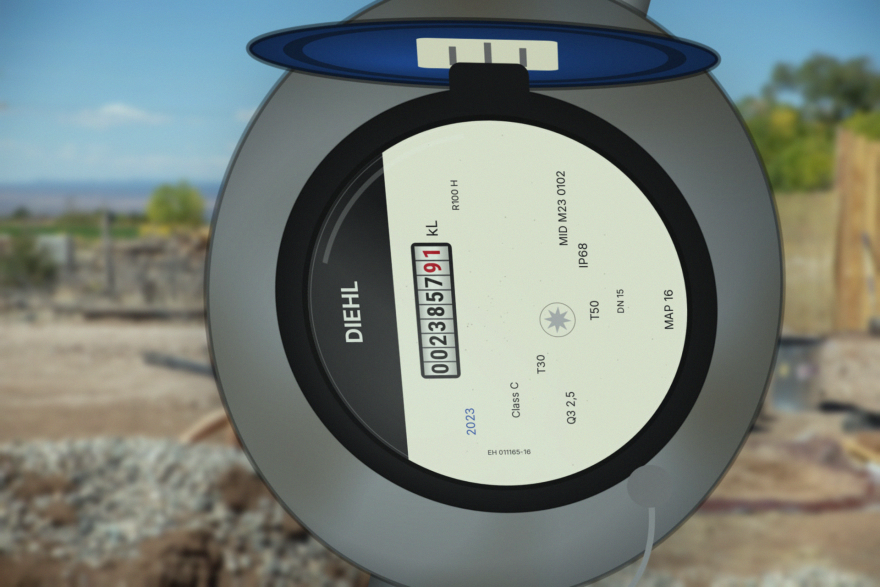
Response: 23857.91 kL
